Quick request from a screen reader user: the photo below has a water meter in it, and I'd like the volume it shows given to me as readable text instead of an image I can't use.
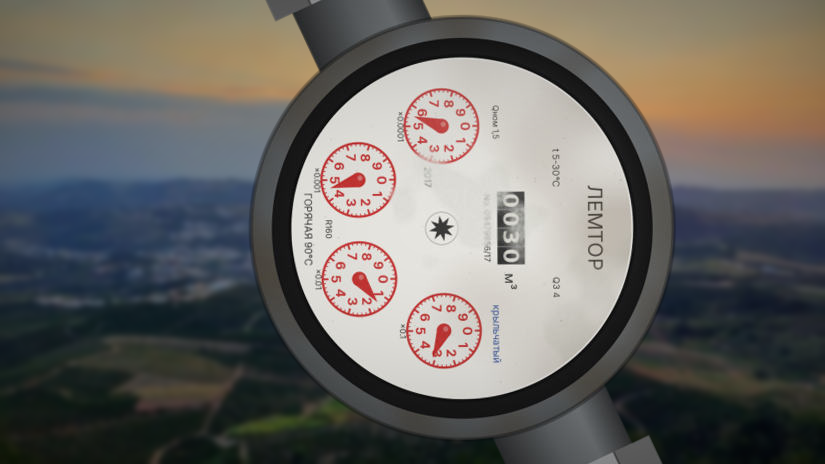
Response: 30.3145 m³
